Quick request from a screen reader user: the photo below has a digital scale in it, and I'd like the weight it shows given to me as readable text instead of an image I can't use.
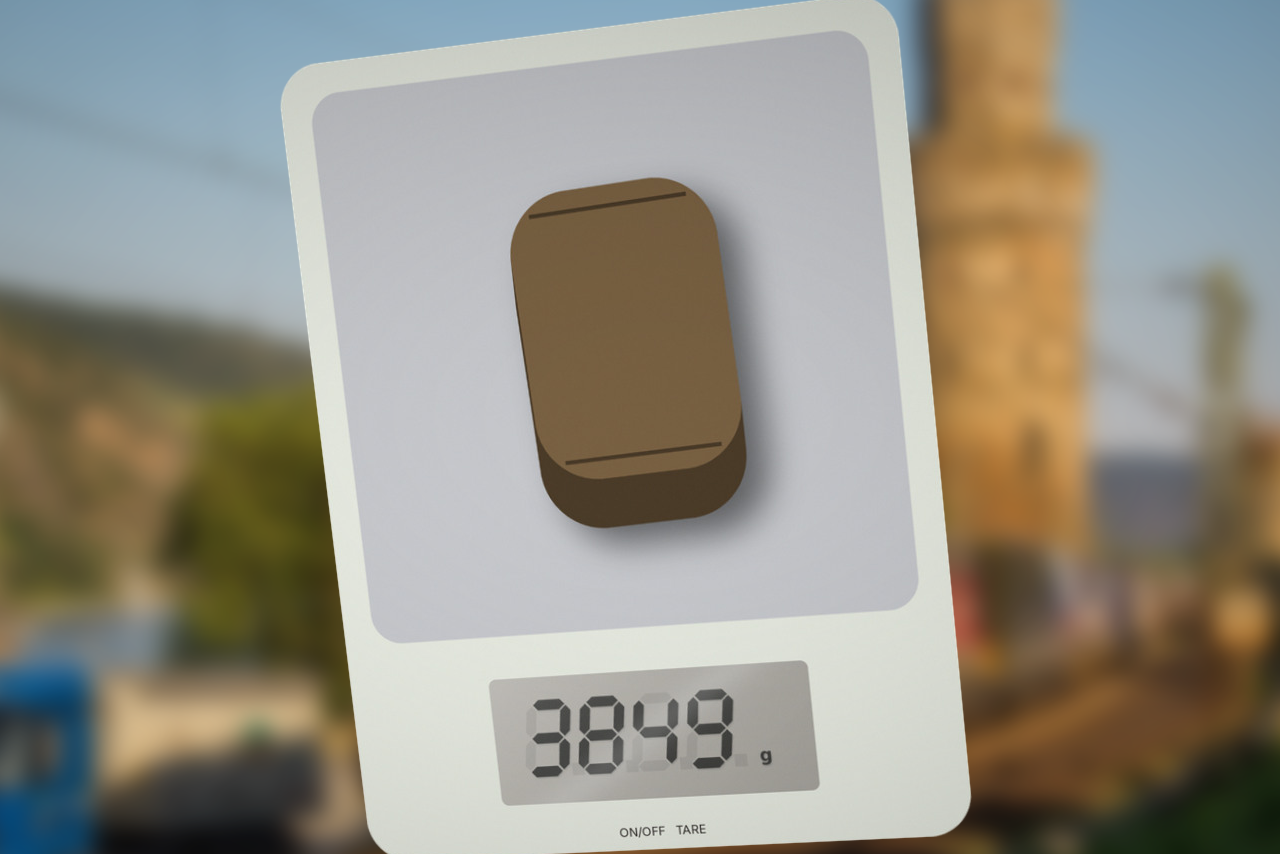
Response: 3849 g
